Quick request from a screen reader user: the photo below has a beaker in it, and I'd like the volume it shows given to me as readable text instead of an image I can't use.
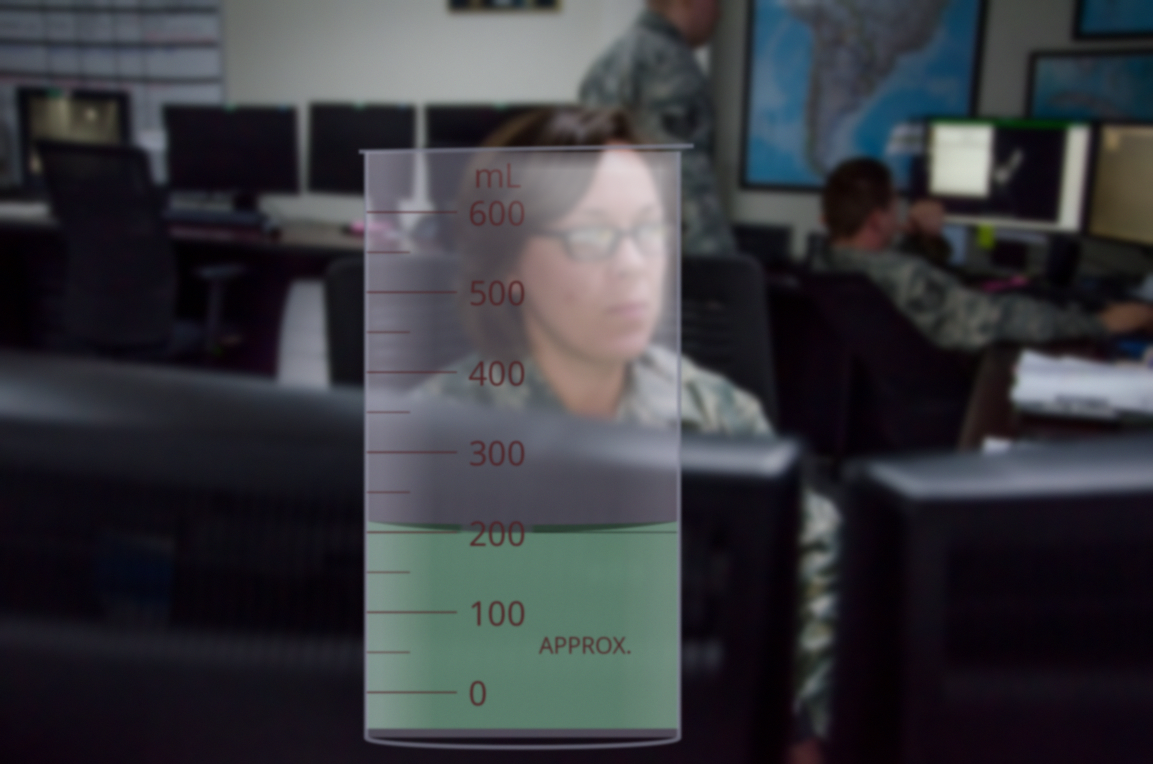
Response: 200 mL
